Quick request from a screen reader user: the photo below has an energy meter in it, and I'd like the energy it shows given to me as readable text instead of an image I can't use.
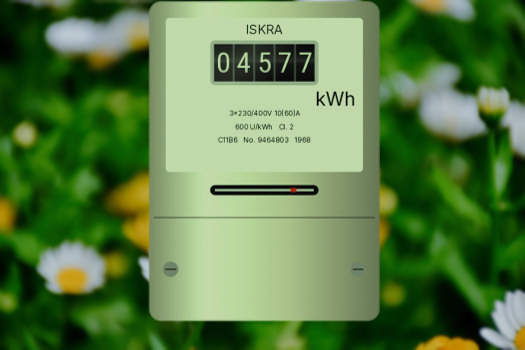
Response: 4577 kWh
